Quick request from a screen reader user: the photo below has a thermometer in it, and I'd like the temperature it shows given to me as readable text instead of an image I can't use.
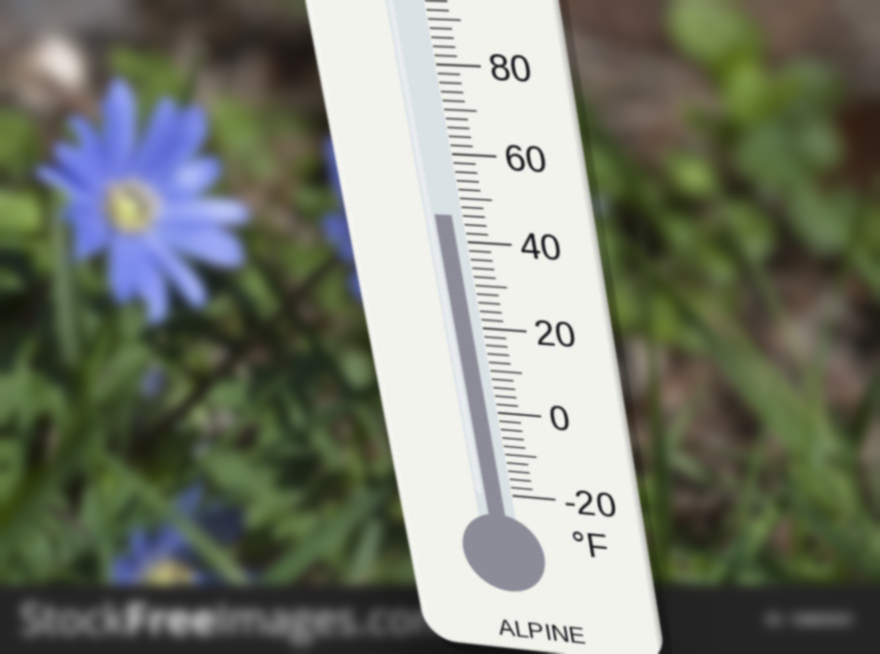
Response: 46 °F
